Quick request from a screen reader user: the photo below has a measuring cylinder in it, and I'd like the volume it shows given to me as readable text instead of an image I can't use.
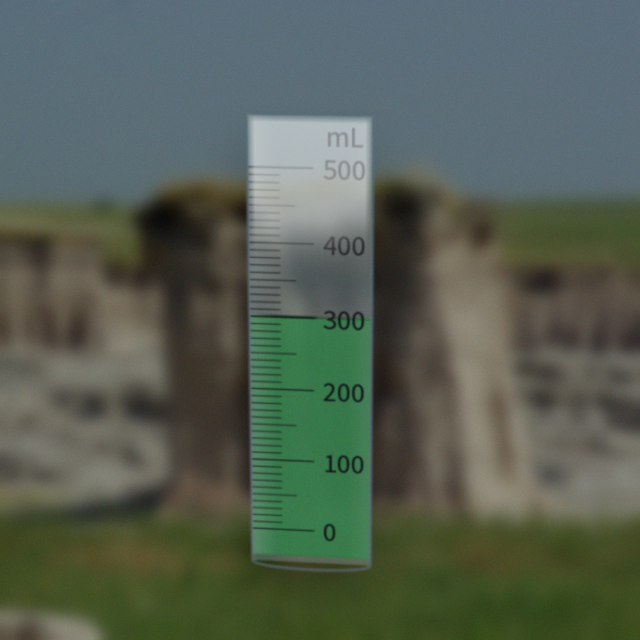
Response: 300 mL
